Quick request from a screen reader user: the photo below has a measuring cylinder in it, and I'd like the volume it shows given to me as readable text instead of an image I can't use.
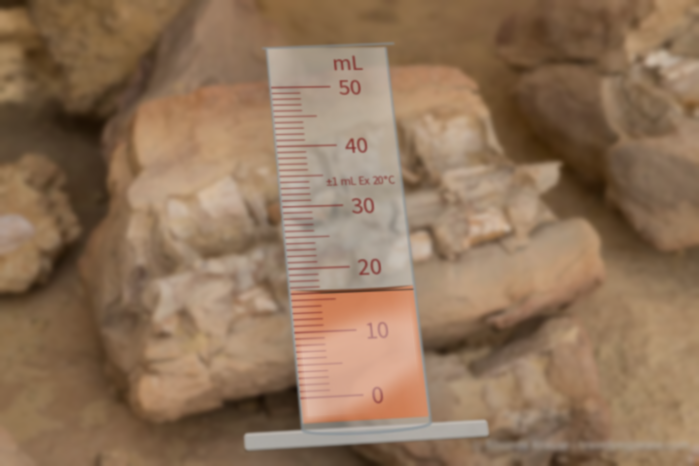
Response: 16 mL
